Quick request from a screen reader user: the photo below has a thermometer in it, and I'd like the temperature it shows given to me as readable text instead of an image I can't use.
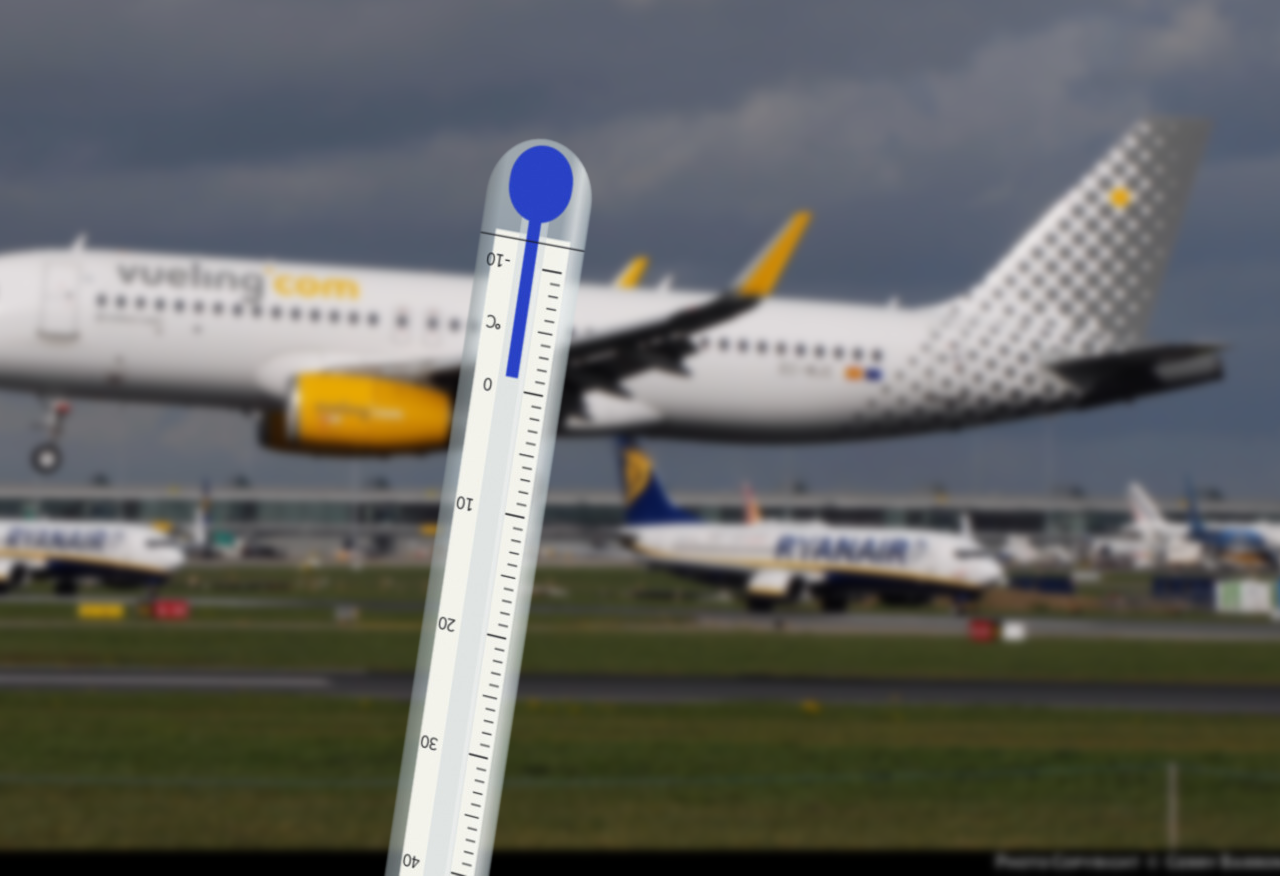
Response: -1 °C
